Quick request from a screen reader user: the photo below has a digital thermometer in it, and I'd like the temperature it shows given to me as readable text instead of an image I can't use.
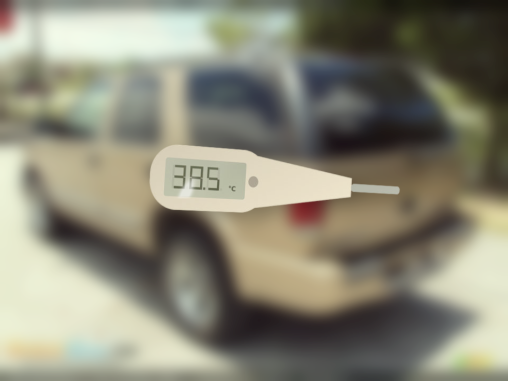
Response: 38.5 °C
